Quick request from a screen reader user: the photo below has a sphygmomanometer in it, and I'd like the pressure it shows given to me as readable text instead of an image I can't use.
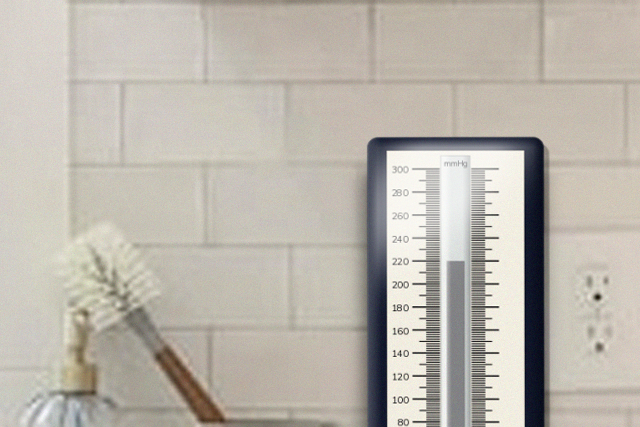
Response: 220 mmHg
